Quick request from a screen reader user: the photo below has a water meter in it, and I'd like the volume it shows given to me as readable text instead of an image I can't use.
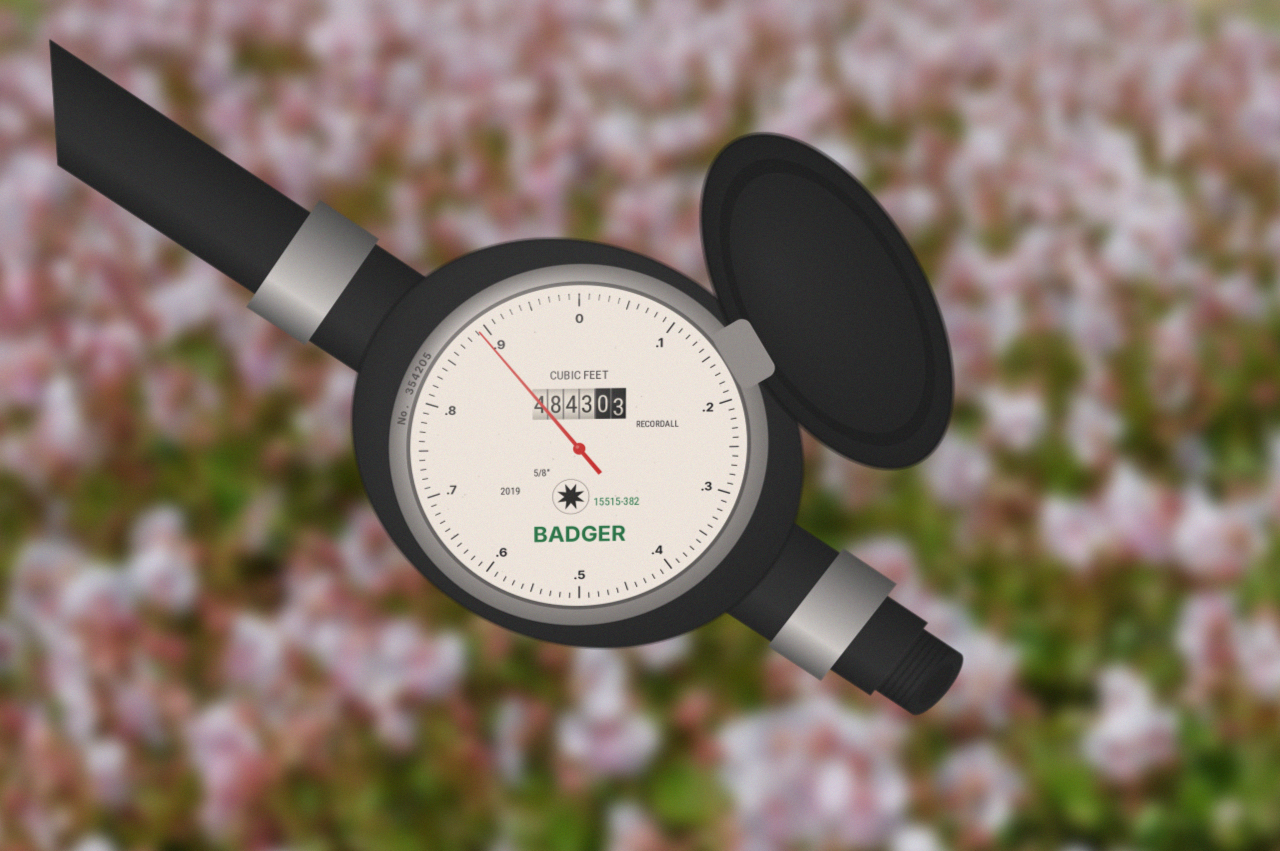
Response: 484302.89 ft³
